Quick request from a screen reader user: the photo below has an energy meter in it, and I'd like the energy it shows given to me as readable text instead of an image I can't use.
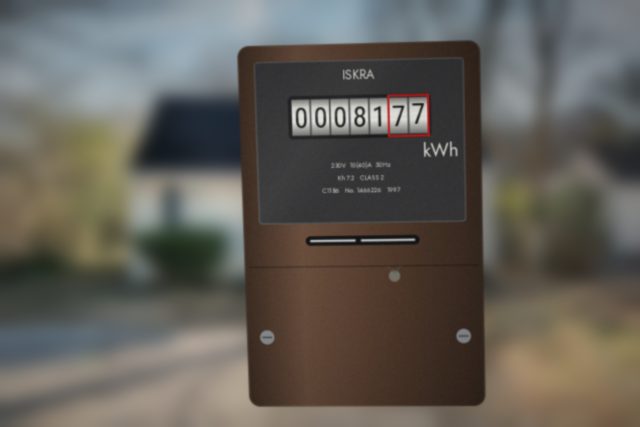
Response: 81.77 kWh
